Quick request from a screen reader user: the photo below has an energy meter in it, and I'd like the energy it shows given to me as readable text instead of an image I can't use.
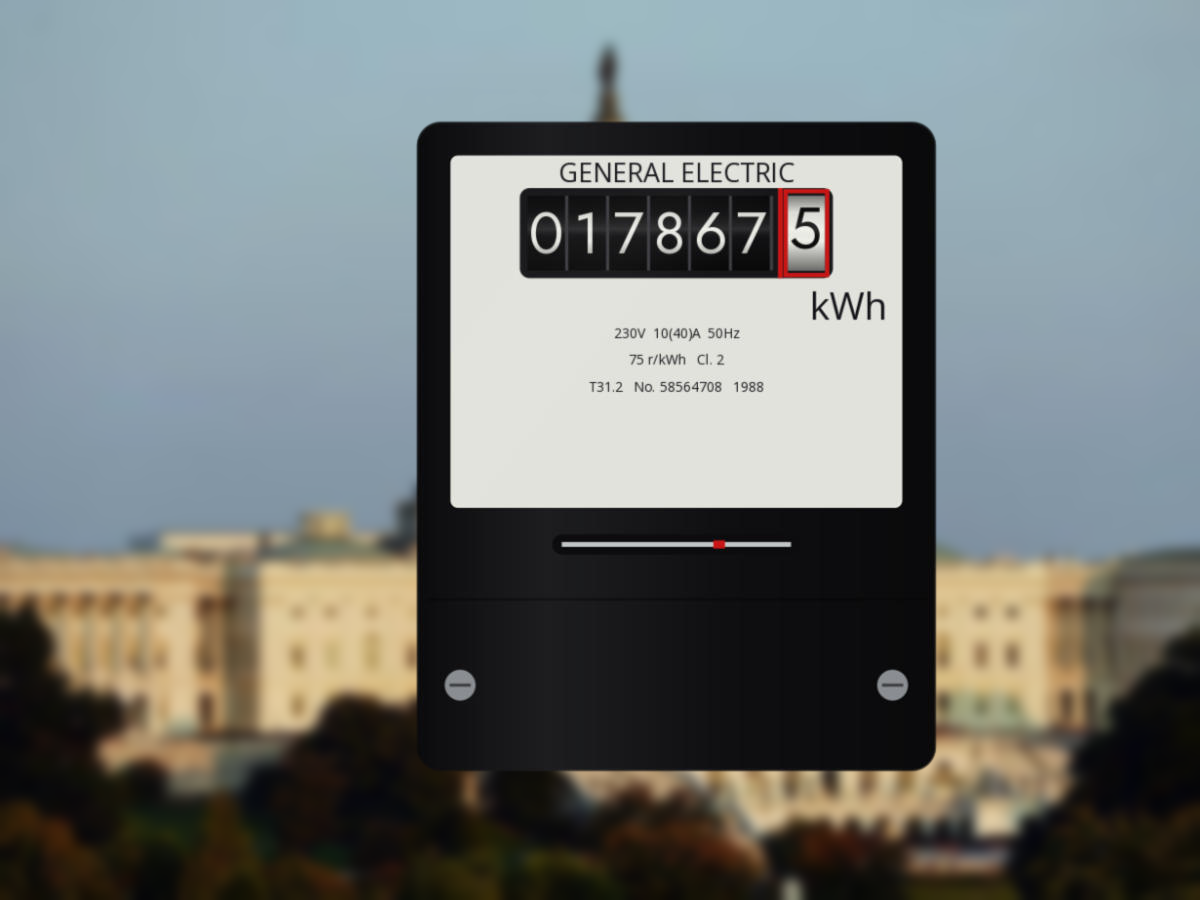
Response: 17867.5 kWh
